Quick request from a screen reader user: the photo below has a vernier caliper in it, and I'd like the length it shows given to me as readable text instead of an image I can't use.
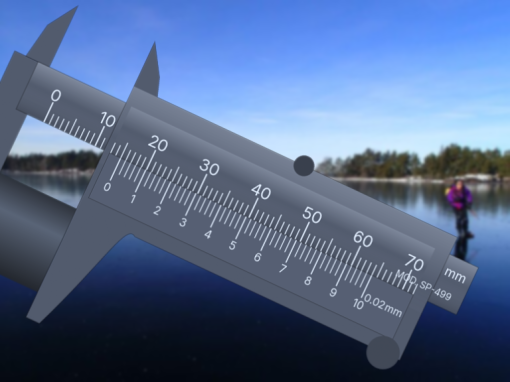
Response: 15.0 mm
